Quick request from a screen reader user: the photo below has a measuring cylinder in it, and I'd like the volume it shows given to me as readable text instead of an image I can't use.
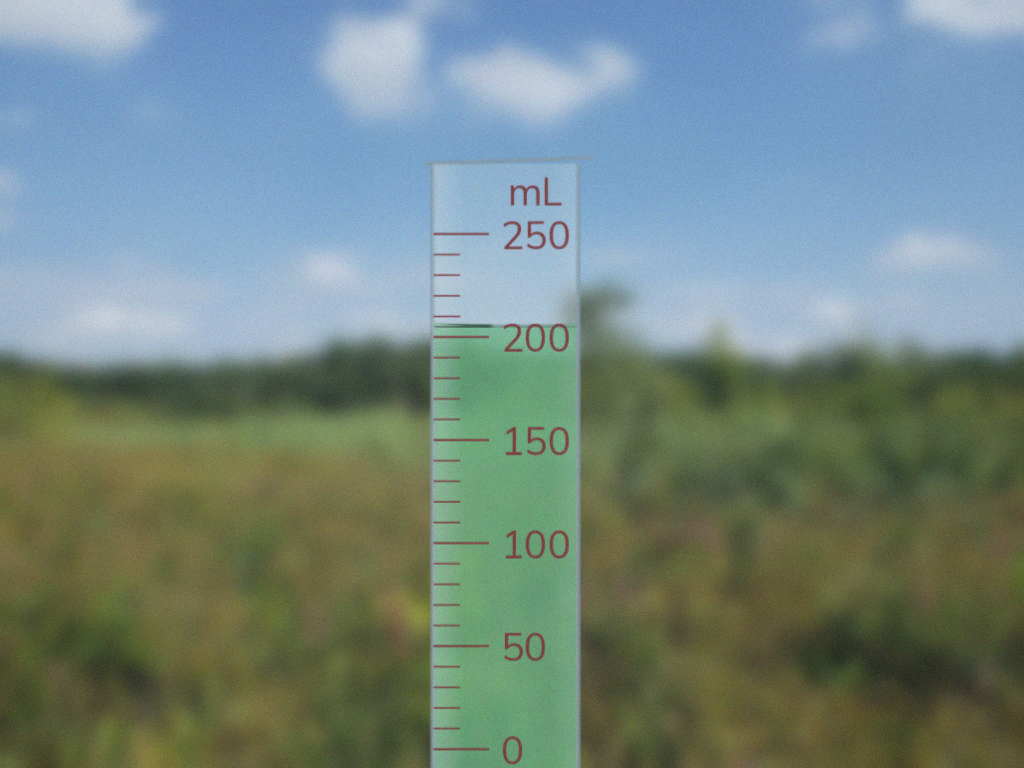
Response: 205 mL
